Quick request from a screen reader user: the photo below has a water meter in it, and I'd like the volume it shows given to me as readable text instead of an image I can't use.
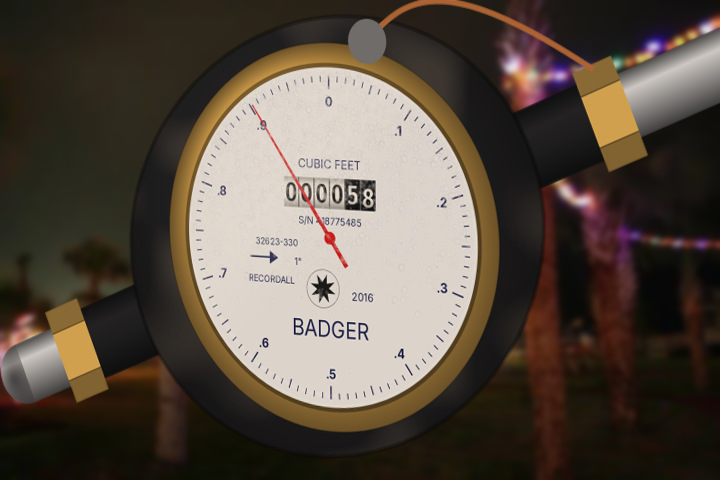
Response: 57.90 ft³
